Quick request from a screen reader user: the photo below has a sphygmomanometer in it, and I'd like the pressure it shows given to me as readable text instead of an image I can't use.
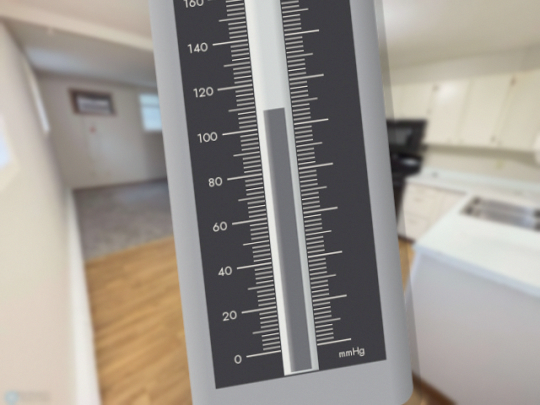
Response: 108 mmHg
